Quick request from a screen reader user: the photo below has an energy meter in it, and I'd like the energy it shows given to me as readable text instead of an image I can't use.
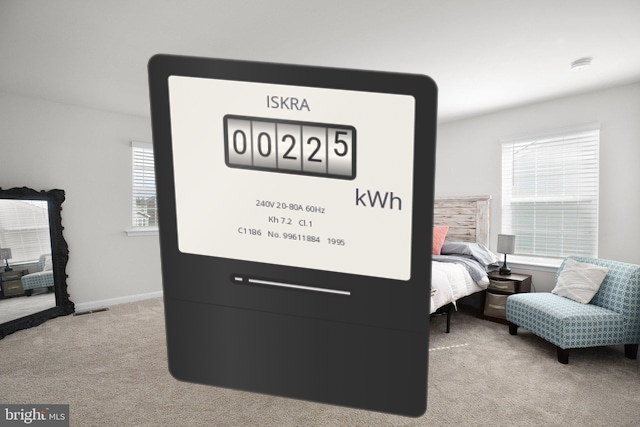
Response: 225 kWh
